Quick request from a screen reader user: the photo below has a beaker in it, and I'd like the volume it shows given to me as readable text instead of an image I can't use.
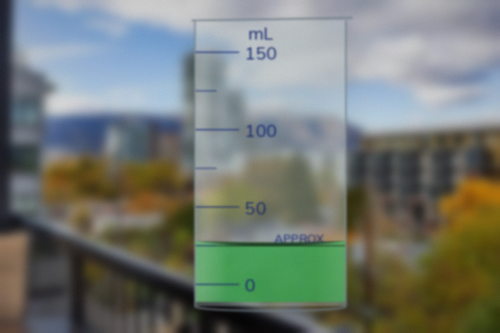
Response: 25 mL
